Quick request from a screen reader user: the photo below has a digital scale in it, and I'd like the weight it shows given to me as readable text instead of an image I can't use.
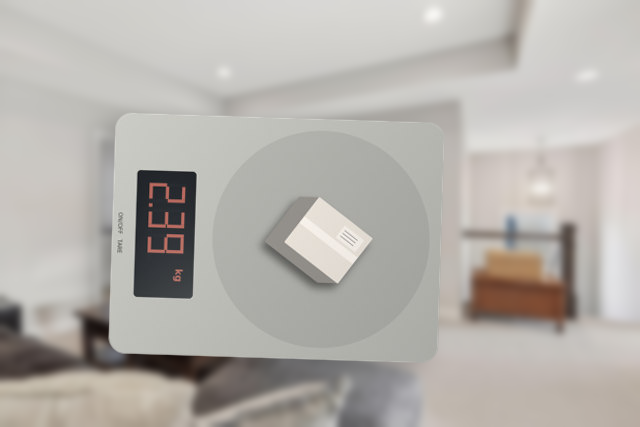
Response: 2.39 kg
